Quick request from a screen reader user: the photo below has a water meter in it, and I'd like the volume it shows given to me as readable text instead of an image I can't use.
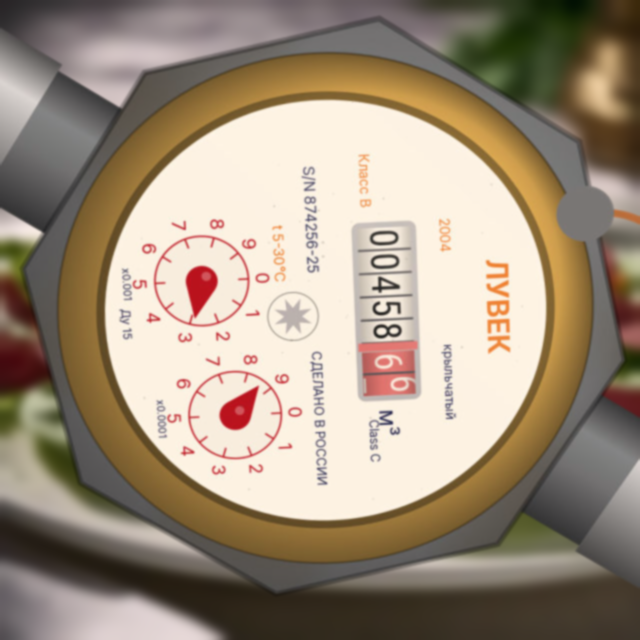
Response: 458.6628 m³
